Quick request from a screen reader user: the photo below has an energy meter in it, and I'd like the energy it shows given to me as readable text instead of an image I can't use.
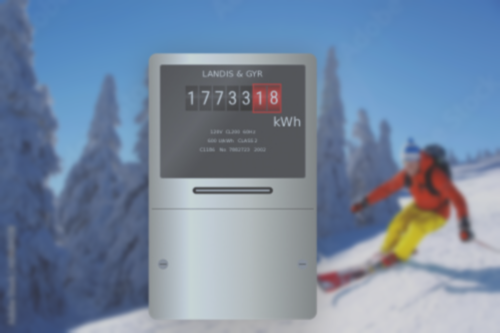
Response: 17733.18 kWh
